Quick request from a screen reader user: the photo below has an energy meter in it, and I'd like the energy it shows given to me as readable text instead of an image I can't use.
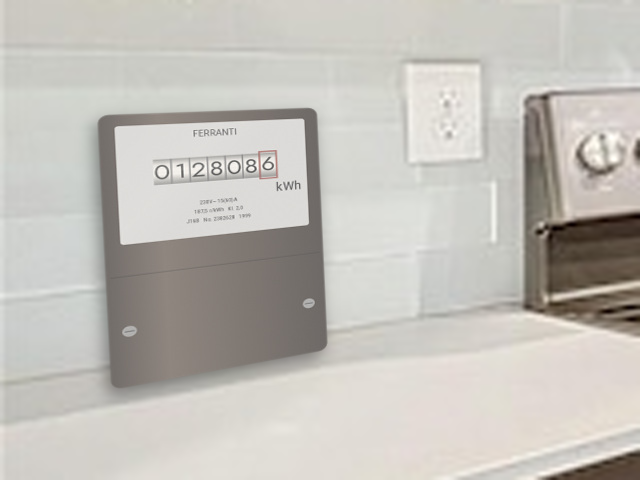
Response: 12808.6 kWh
